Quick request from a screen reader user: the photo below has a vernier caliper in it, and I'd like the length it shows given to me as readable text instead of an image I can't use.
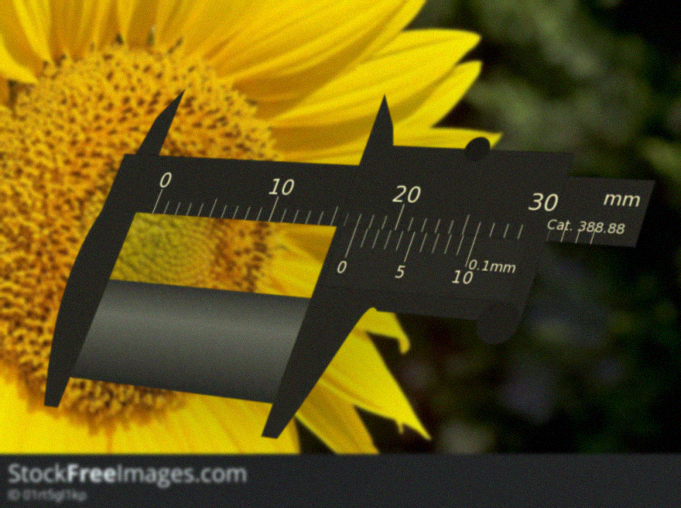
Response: 17.0 mm
